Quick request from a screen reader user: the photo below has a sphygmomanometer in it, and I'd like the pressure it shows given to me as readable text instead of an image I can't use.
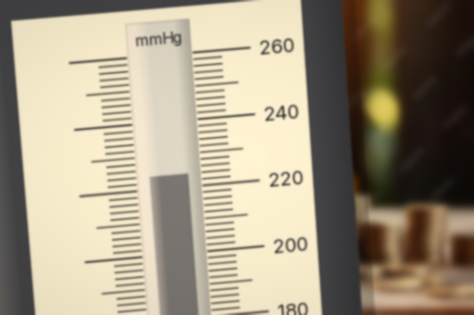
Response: 224 mmHg
